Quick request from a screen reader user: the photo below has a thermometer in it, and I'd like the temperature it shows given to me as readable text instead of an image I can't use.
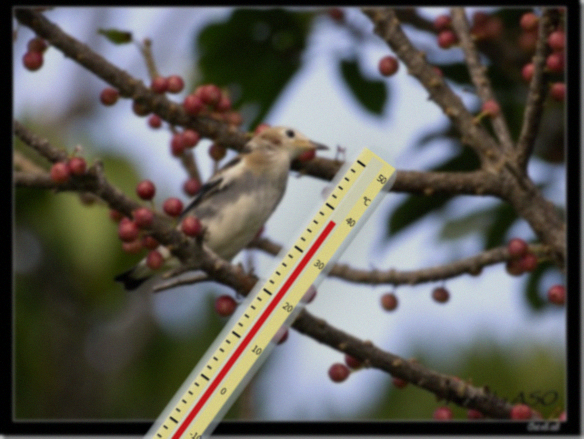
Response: 38 °C
